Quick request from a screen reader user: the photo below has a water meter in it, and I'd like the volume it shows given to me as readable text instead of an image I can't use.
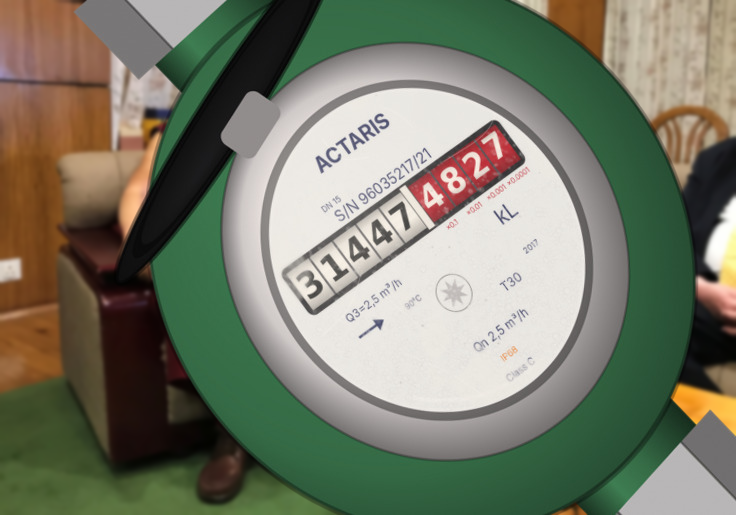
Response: 31447.4827 kL
